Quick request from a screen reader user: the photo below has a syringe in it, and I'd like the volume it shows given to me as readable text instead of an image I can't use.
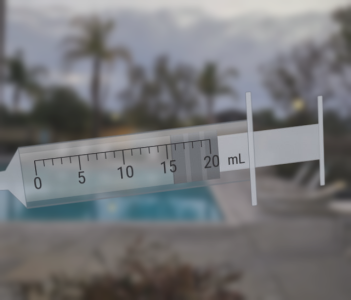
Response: 15.5 mL
